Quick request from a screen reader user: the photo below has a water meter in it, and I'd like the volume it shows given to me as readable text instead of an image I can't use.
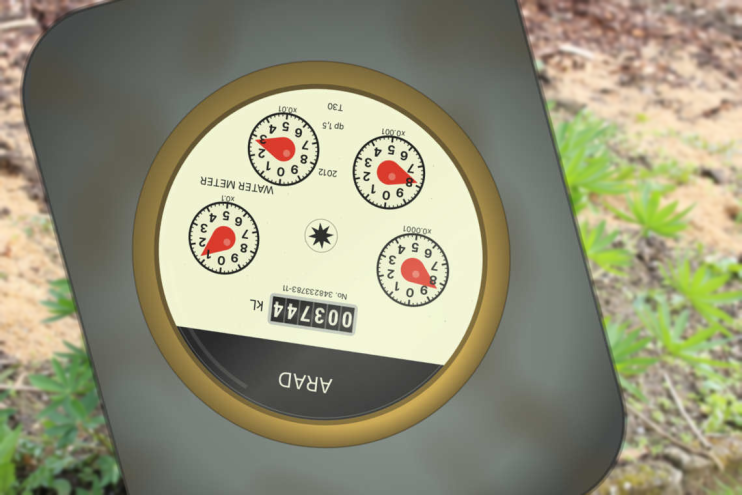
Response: 3744.1278 kL
